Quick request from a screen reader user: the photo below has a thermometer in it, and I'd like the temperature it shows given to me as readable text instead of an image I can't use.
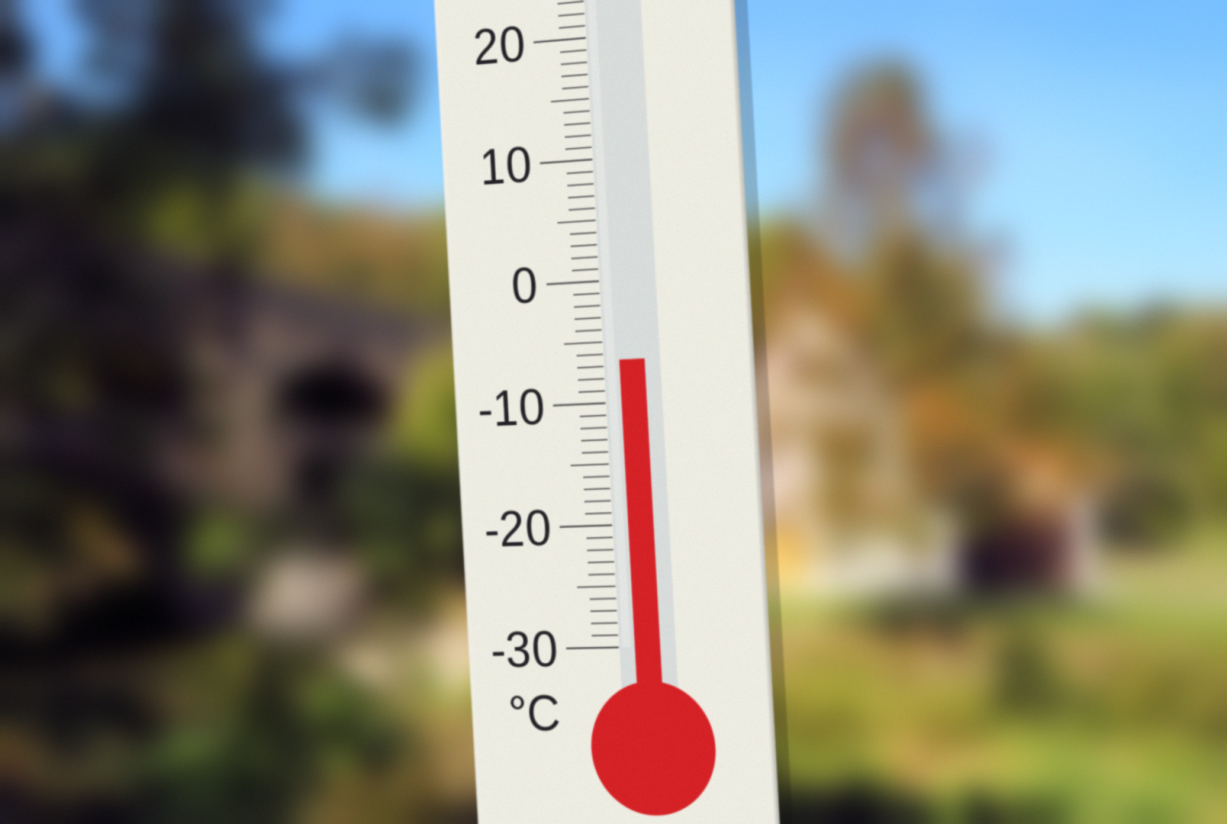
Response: -6.5 °C
